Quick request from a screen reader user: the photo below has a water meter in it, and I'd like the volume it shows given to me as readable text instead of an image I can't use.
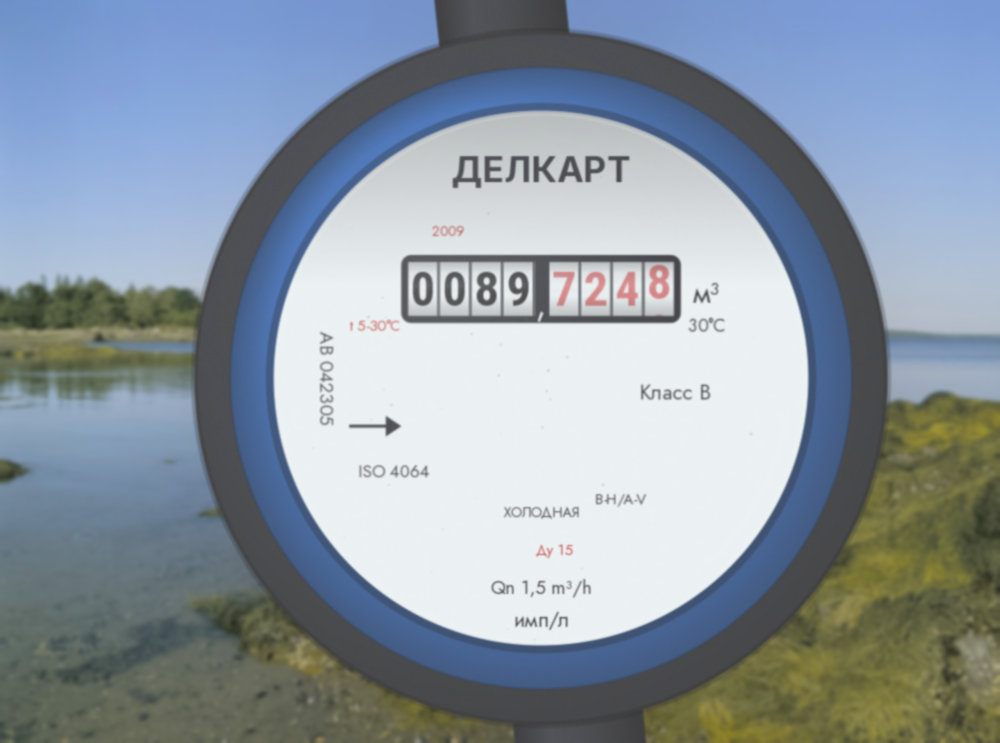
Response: 89.7248 m³
